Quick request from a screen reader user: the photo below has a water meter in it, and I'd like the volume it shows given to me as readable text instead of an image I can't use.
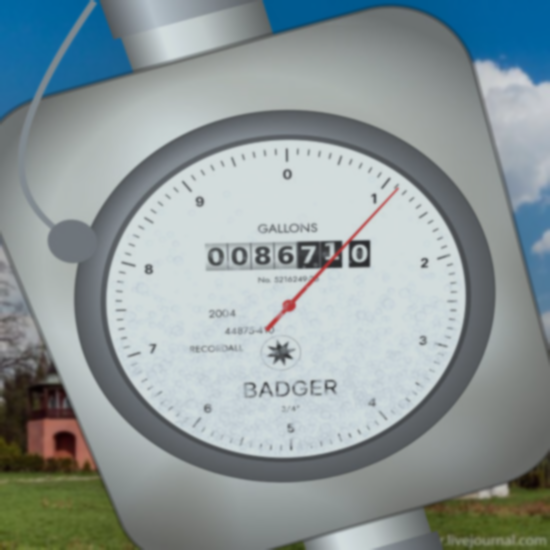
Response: 86711.1 gal
